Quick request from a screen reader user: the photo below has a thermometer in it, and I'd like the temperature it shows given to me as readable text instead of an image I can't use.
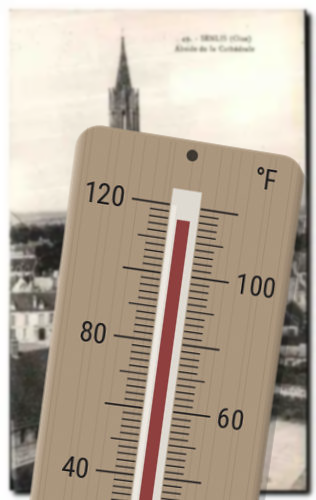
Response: 116 °F
